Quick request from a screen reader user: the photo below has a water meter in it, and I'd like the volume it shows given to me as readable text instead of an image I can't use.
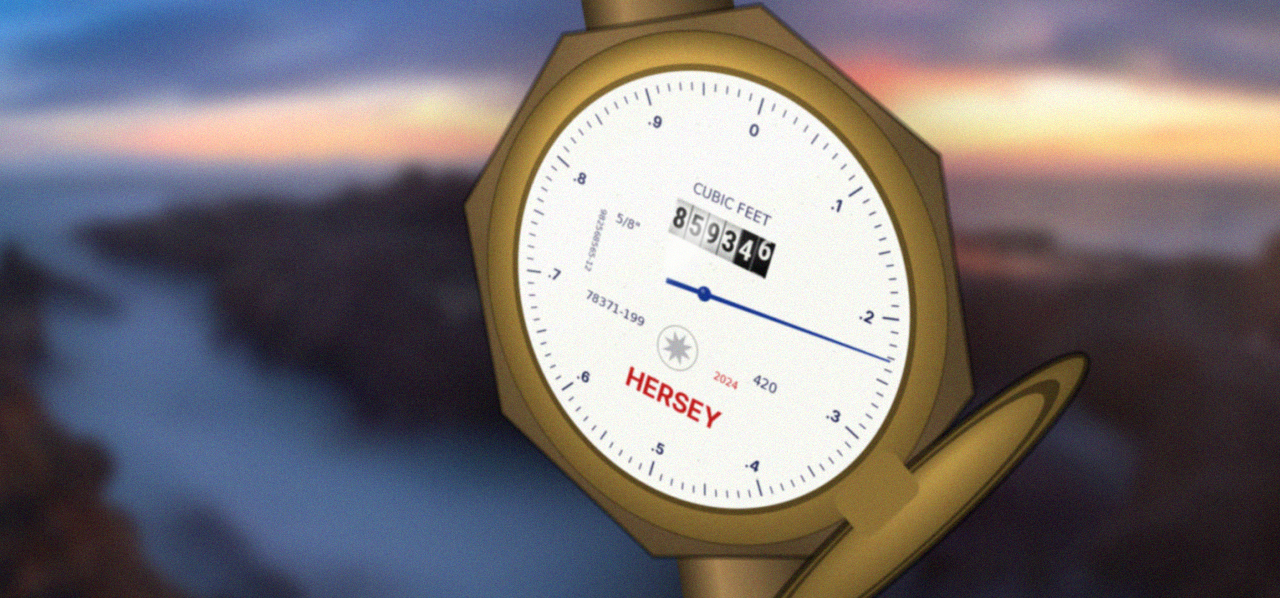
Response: 859346.23 ft³
